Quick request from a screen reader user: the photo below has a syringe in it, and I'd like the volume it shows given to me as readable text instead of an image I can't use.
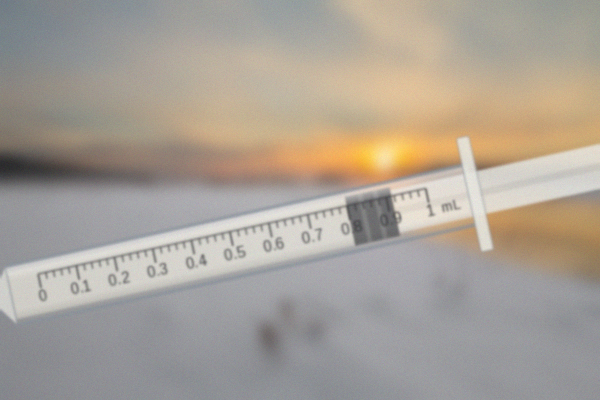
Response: 0.8 mL
